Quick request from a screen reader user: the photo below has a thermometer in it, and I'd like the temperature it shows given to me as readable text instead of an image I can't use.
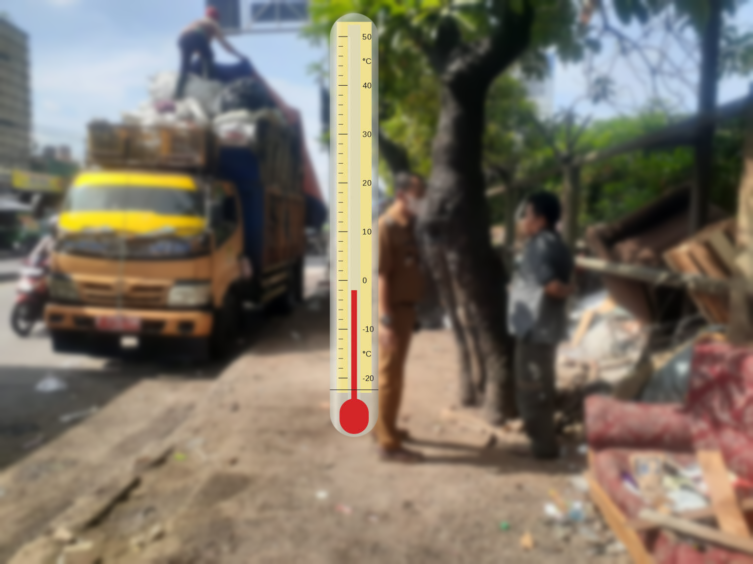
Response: -2 °C
